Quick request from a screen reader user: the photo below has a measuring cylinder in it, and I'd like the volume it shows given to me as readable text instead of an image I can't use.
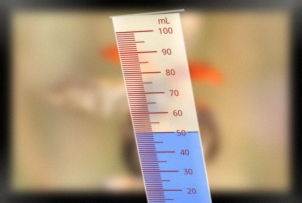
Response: 50 mL
